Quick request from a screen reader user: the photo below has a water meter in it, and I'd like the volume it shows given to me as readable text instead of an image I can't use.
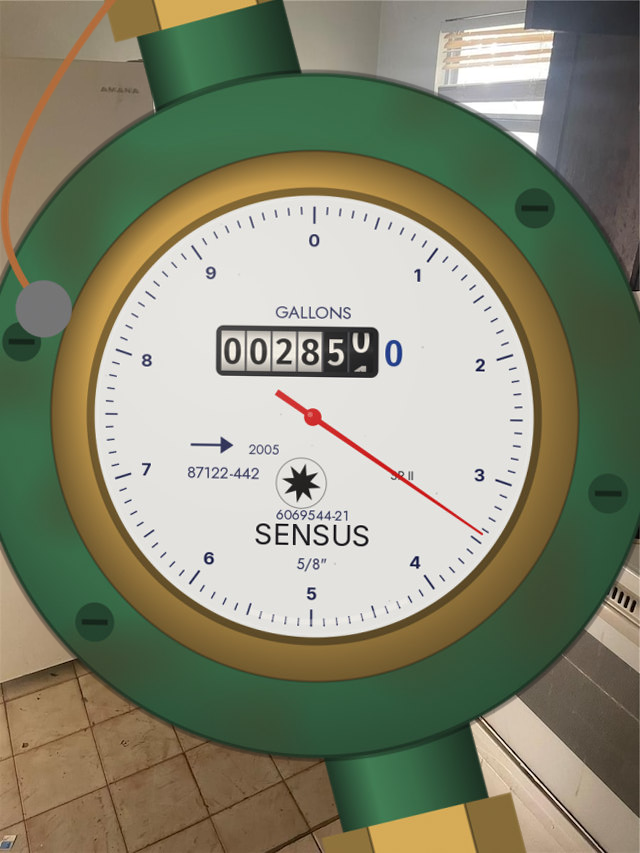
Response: 28503.4 gal
